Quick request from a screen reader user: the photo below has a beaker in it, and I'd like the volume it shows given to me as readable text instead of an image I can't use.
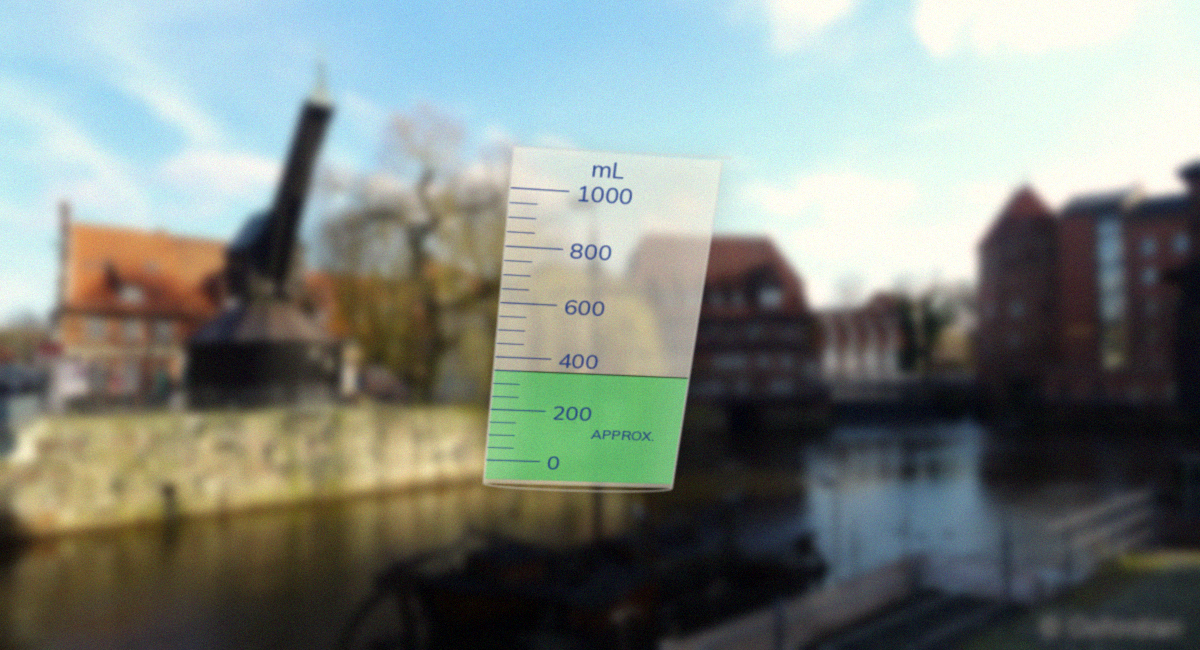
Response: 350 mL
